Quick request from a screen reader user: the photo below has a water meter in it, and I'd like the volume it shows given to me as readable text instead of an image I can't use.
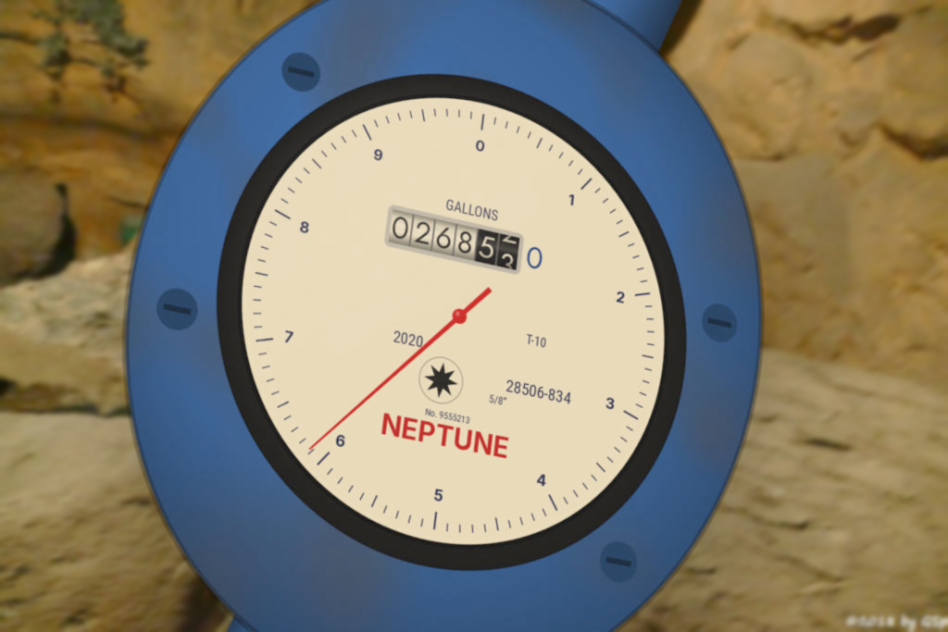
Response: 268526.1 gal
